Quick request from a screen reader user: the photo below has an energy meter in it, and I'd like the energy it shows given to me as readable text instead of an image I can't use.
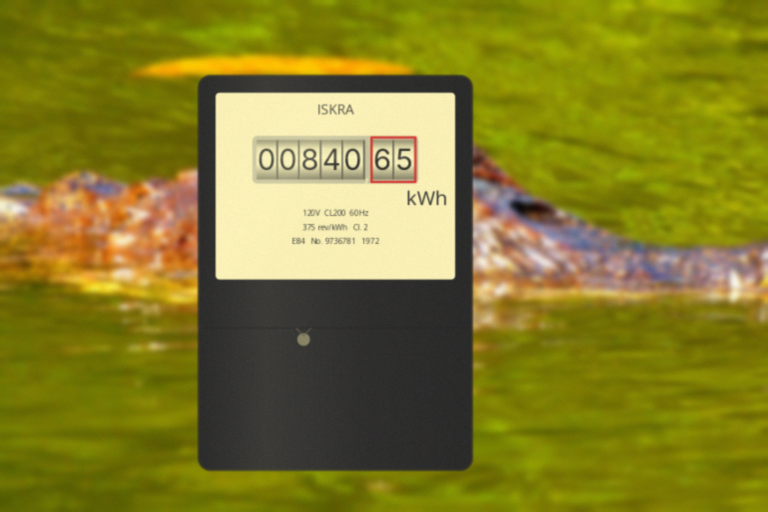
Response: 840.65 kWh
